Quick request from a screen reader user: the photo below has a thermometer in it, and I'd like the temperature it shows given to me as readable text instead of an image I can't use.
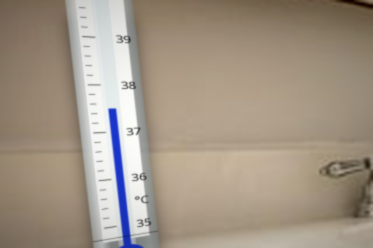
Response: 37.5 °C
